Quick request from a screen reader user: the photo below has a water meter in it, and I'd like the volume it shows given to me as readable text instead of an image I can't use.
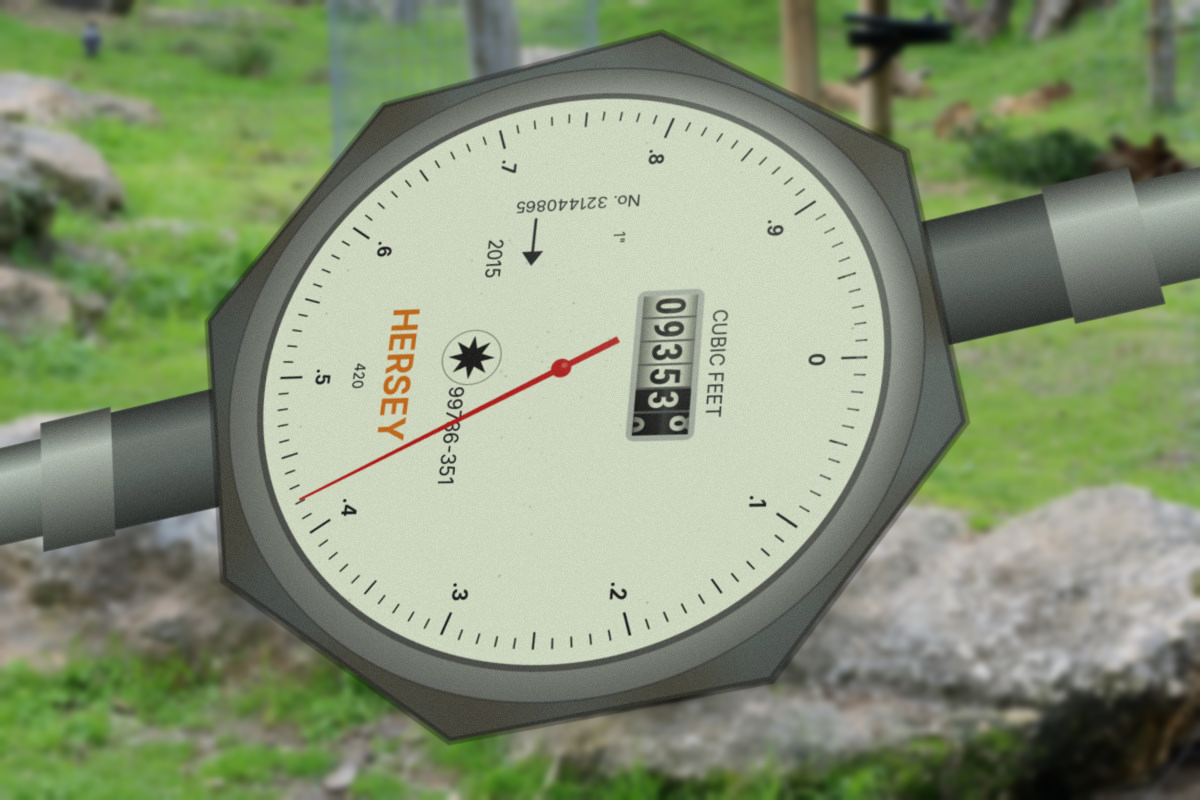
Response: 93538.42 ft³
